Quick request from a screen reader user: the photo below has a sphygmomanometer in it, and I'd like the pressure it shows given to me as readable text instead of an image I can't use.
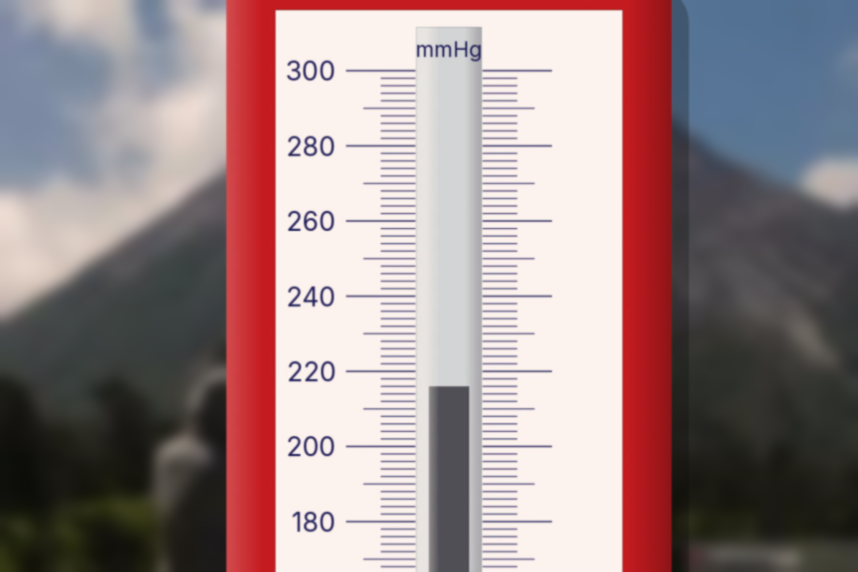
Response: 216 mmHg
